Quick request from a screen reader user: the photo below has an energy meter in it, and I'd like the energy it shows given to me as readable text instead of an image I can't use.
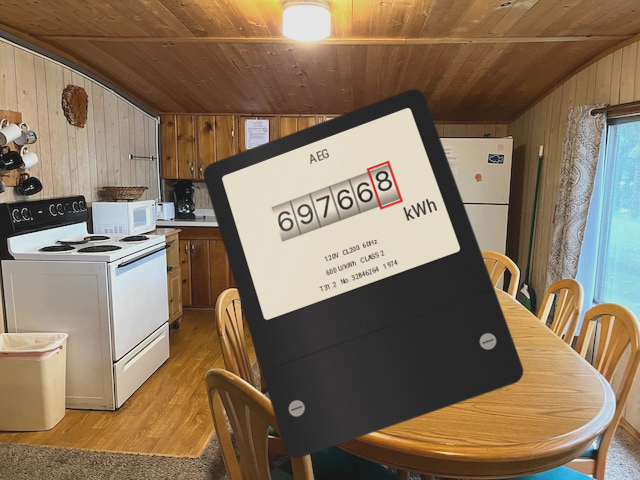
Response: 69766.8 kWh
